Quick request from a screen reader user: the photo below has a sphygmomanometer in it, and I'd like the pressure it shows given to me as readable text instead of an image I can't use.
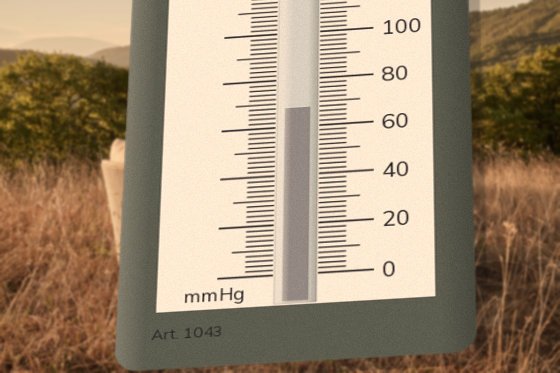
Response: 68 mmHg
